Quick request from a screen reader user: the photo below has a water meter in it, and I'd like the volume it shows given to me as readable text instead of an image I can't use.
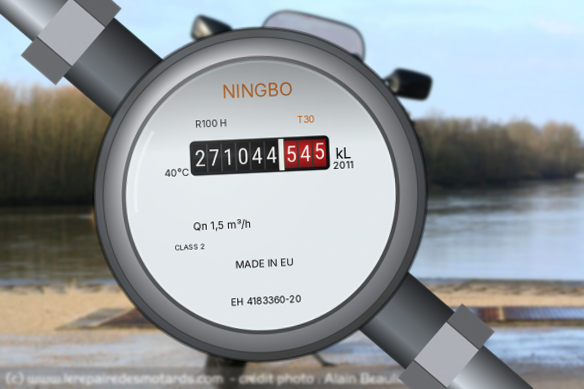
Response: 271044.545 kL
